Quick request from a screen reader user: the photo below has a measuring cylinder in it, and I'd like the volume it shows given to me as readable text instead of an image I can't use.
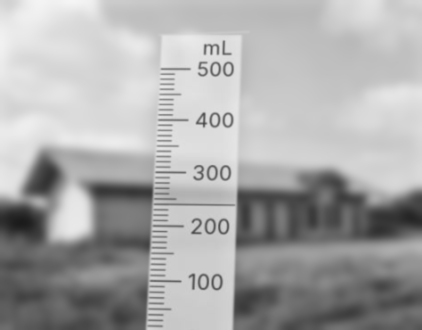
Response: 240 mL
